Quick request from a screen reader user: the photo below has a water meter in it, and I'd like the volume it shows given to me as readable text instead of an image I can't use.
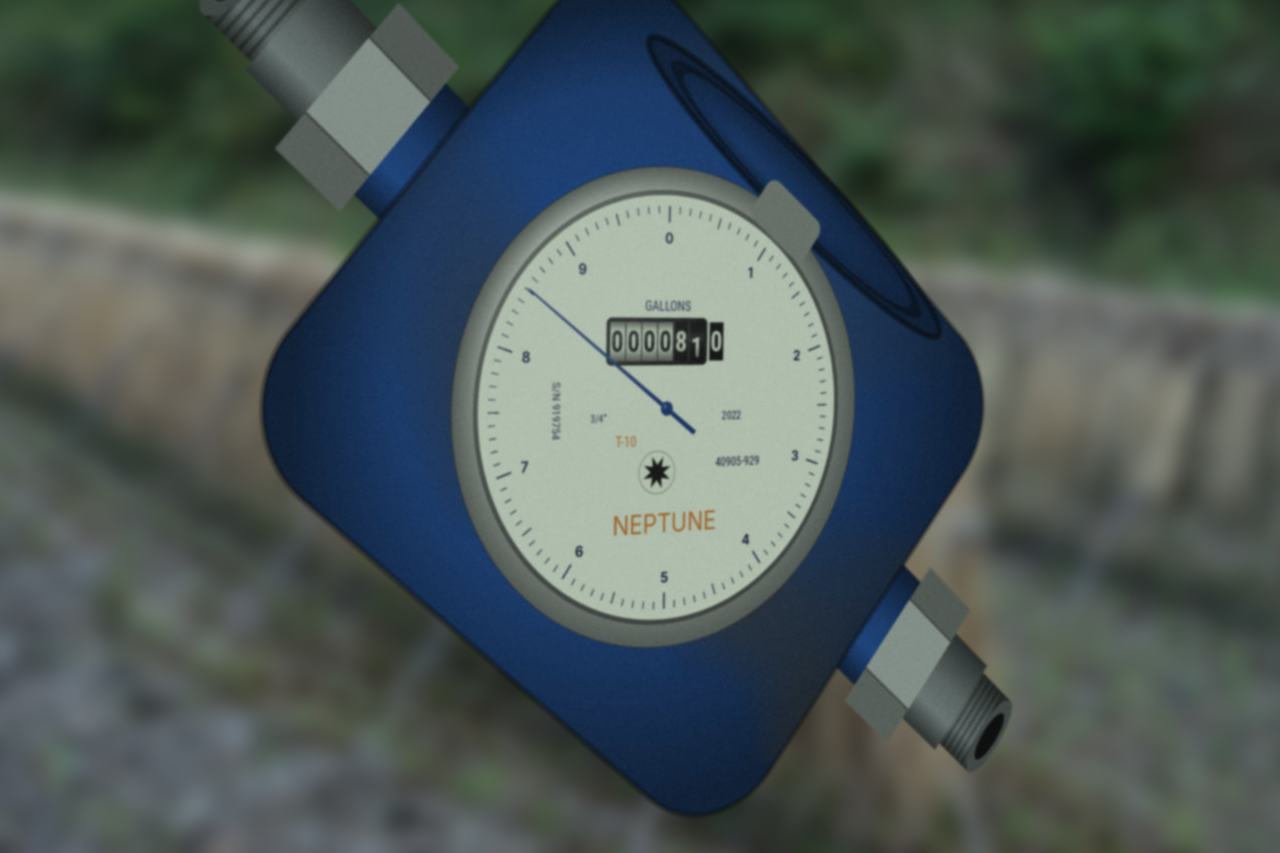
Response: 808.5 gal
